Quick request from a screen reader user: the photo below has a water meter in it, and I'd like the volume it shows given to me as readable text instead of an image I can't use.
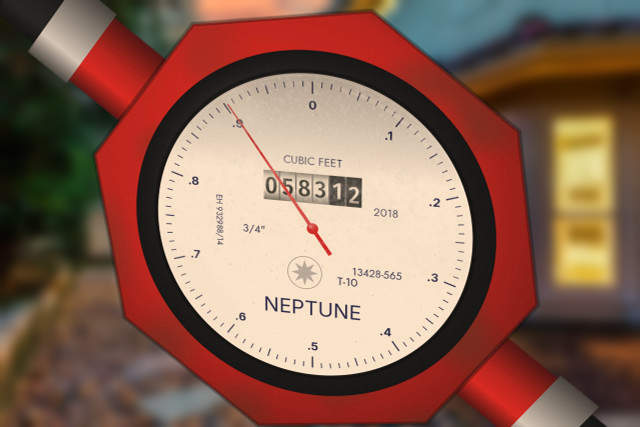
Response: 58311.90 ft³
